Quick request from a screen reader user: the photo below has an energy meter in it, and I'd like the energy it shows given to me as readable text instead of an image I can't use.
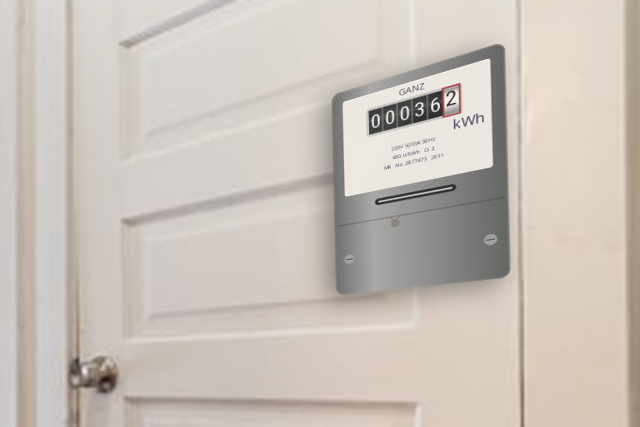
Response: 36.2 kWh
